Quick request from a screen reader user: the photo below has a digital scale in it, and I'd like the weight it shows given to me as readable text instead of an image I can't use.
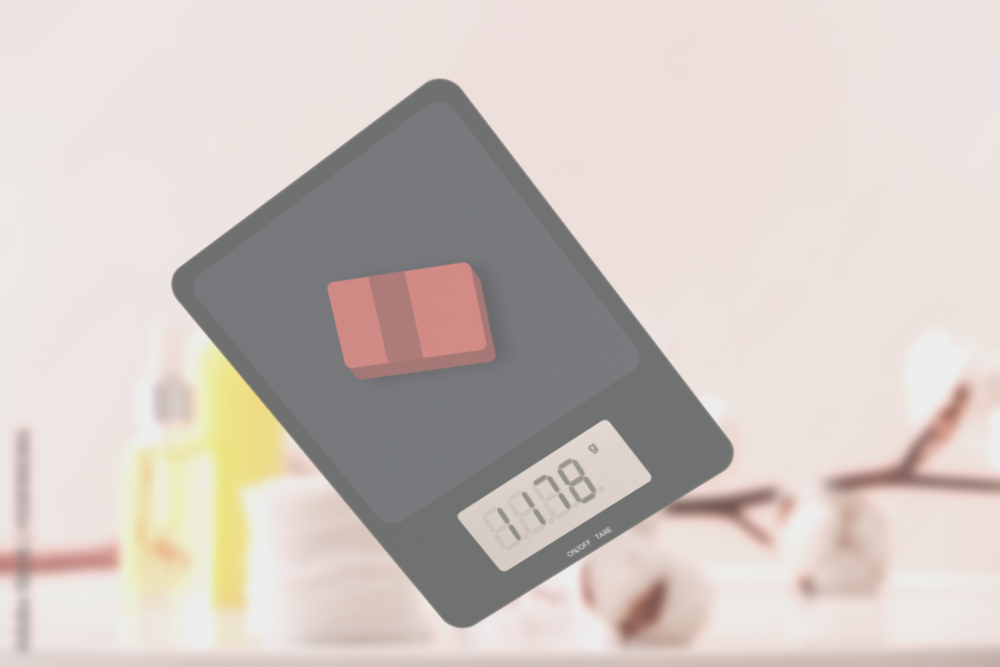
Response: 1178 g
